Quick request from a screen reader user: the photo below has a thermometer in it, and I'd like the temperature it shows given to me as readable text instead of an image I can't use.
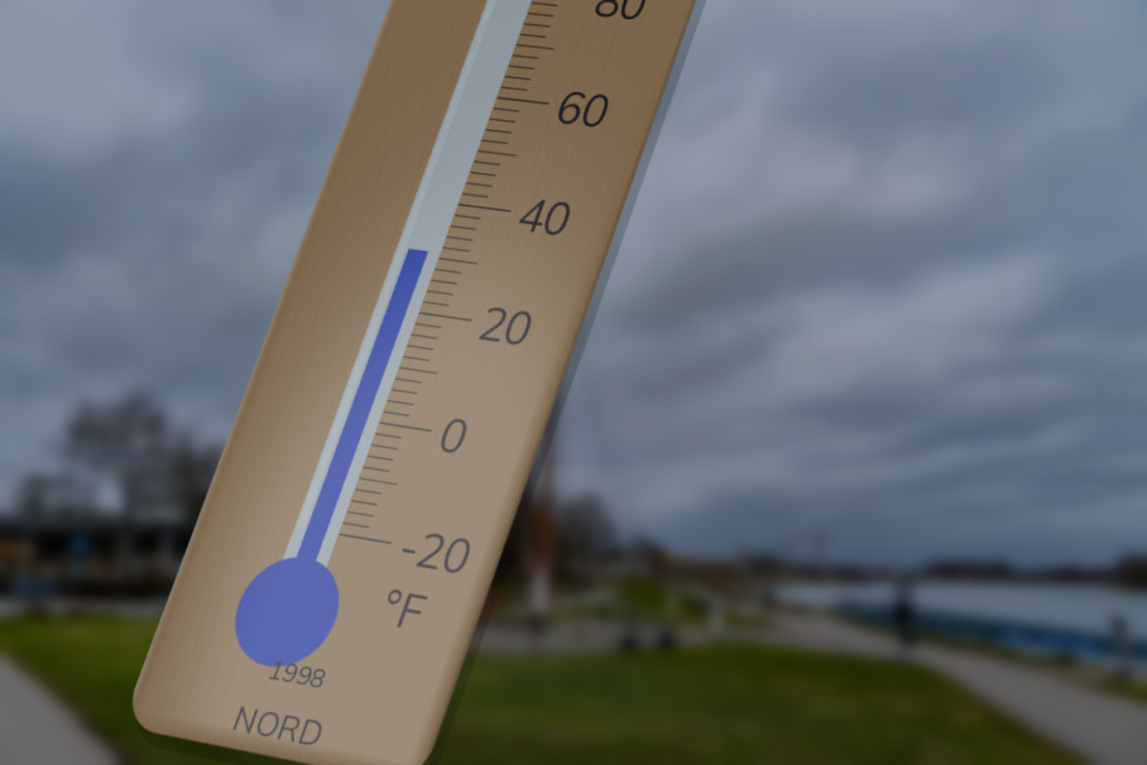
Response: 31 °F
